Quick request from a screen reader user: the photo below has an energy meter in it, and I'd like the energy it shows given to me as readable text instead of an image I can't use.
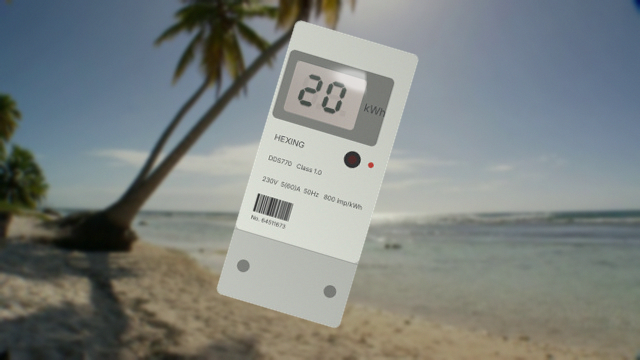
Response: 20 kWh
